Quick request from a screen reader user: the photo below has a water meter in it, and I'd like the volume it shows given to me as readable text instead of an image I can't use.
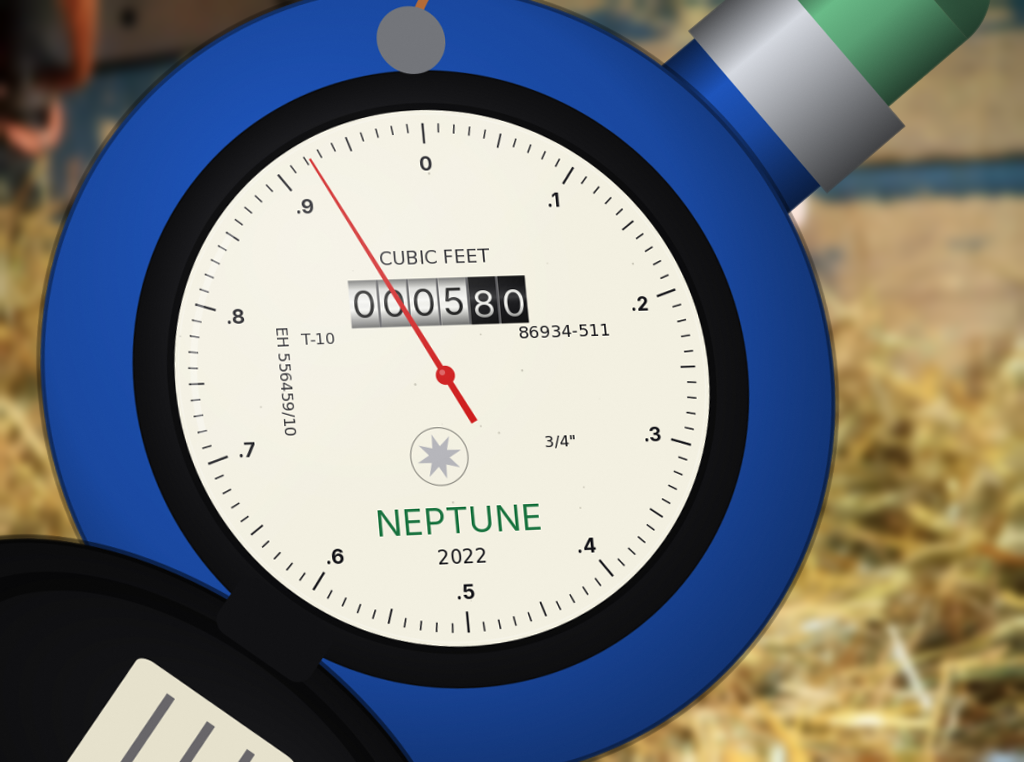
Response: 579.92 ft³
